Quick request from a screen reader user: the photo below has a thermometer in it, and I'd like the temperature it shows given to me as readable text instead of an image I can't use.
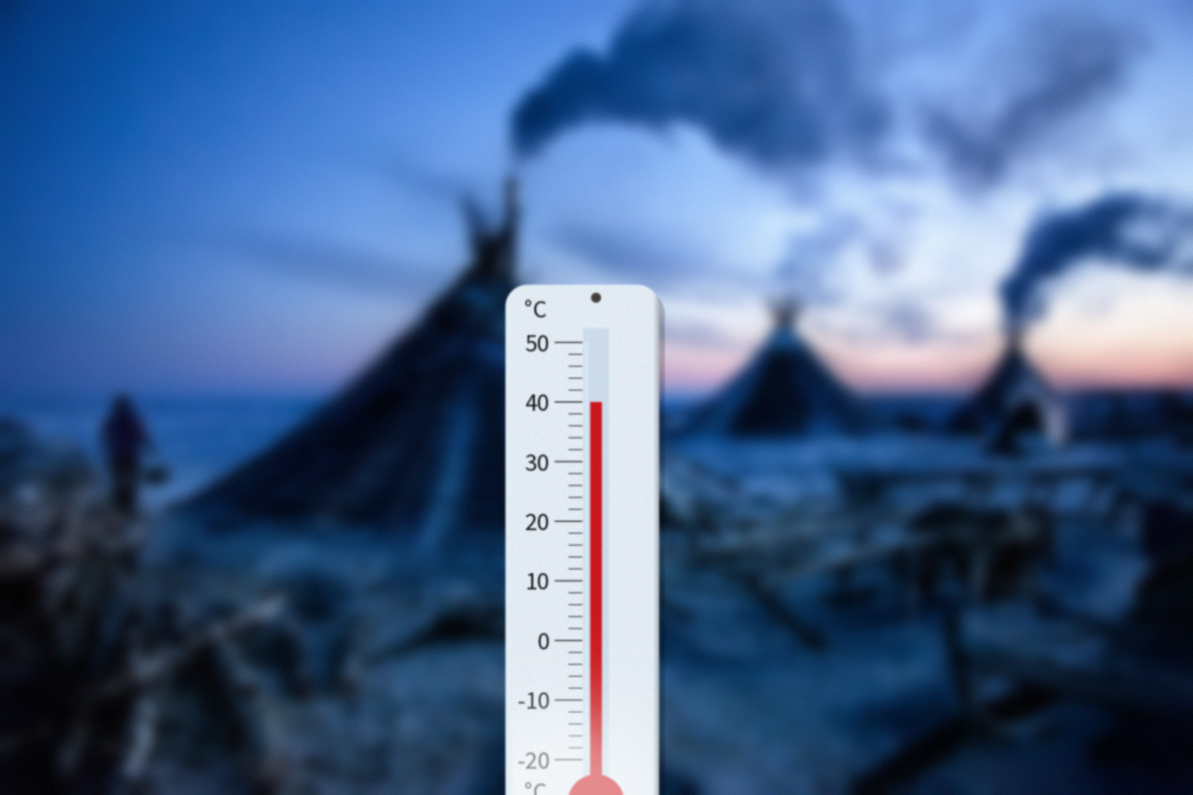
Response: 40 °C
